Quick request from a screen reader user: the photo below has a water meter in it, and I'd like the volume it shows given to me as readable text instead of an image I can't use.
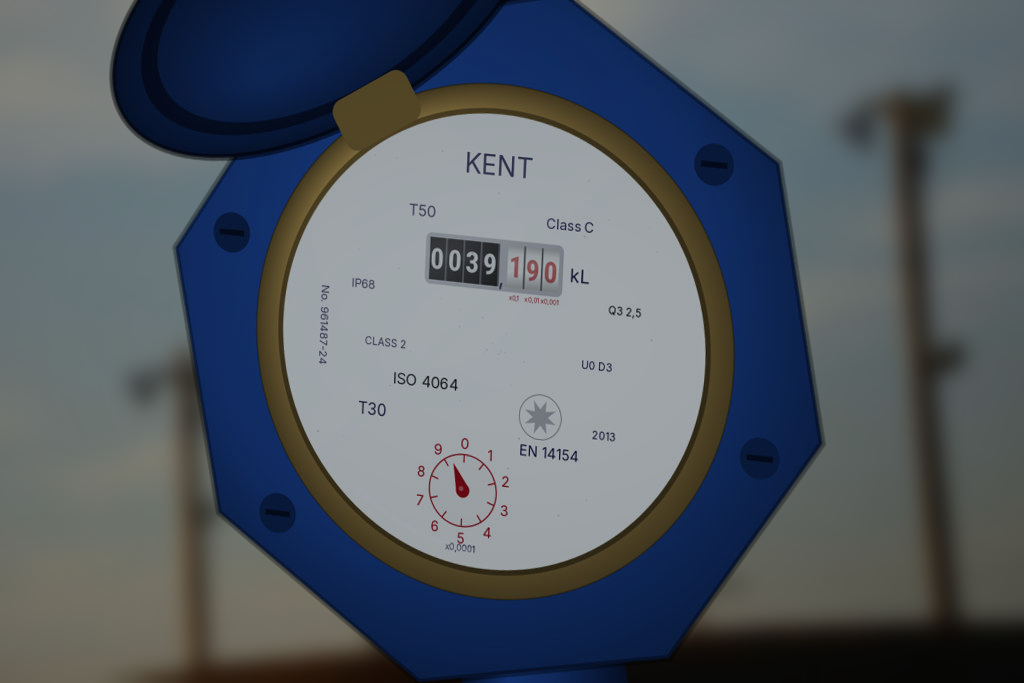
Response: 39.1899 kL
